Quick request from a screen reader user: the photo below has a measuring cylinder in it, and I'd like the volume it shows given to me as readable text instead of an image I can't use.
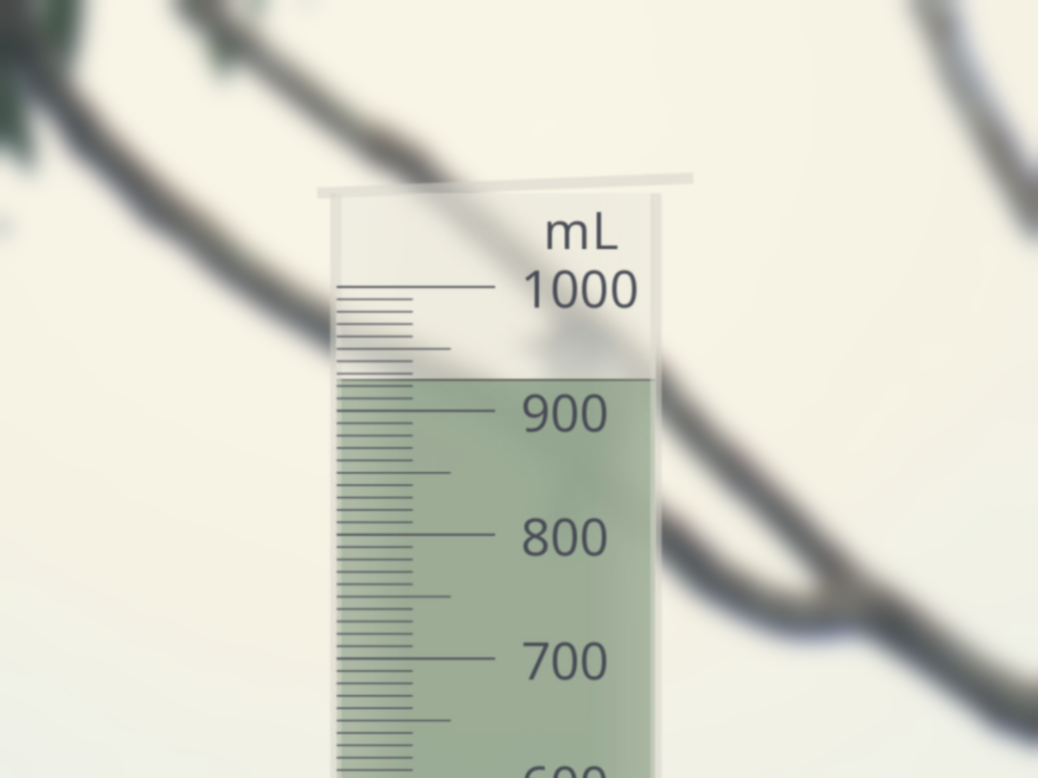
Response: 925 mL
